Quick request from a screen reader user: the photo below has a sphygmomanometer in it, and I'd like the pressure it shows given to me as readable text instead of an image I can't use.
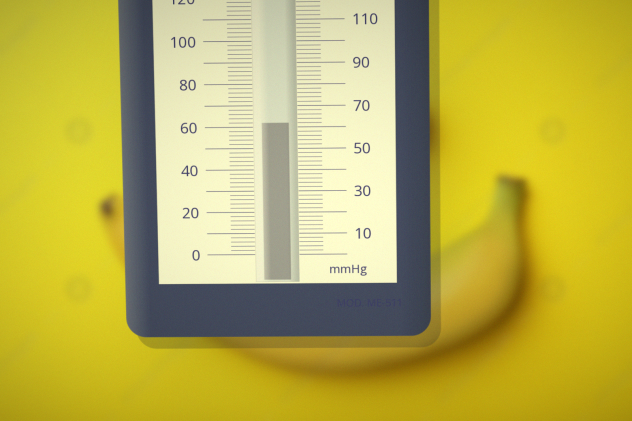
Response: 62 mmHg
